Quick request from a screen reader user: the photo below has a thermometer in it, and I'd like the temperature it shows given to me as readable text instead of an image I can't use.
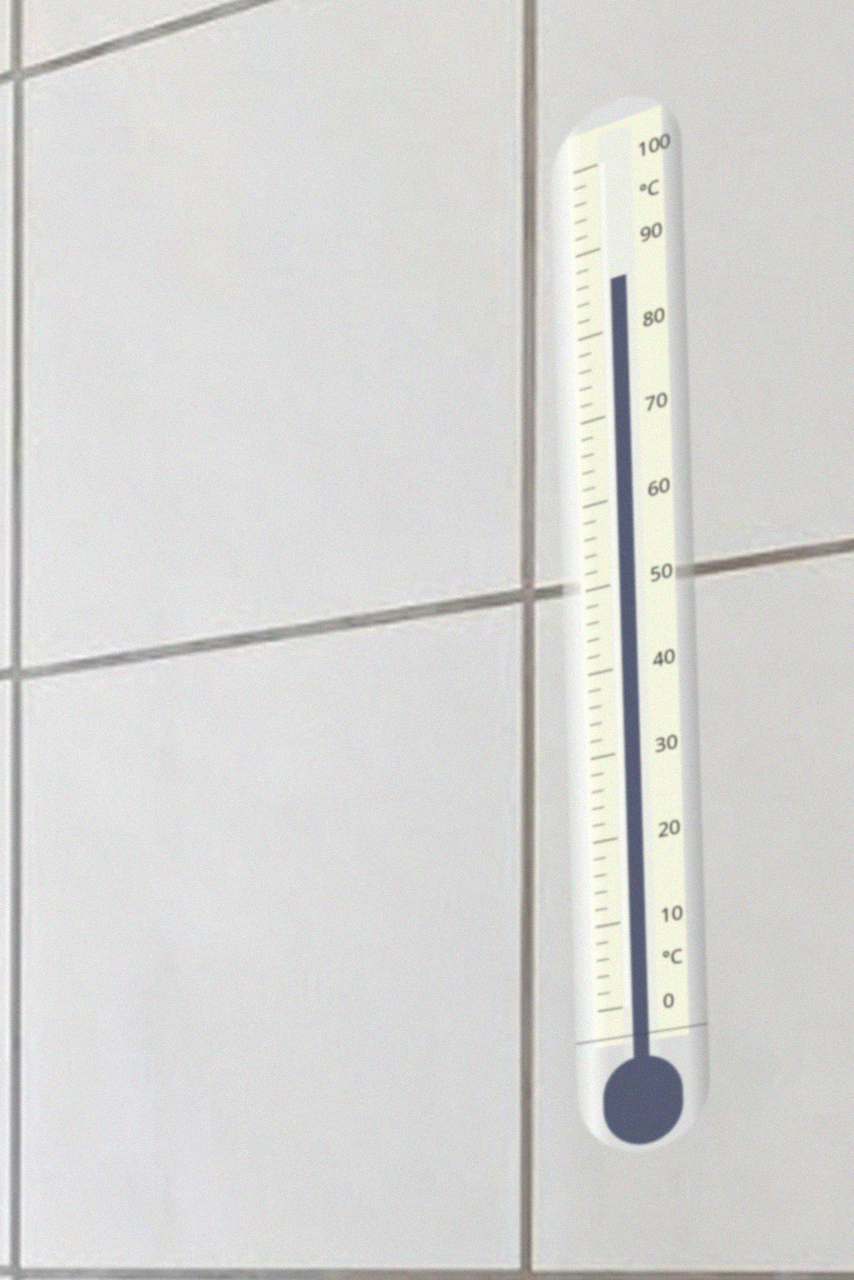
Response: 86 °C
